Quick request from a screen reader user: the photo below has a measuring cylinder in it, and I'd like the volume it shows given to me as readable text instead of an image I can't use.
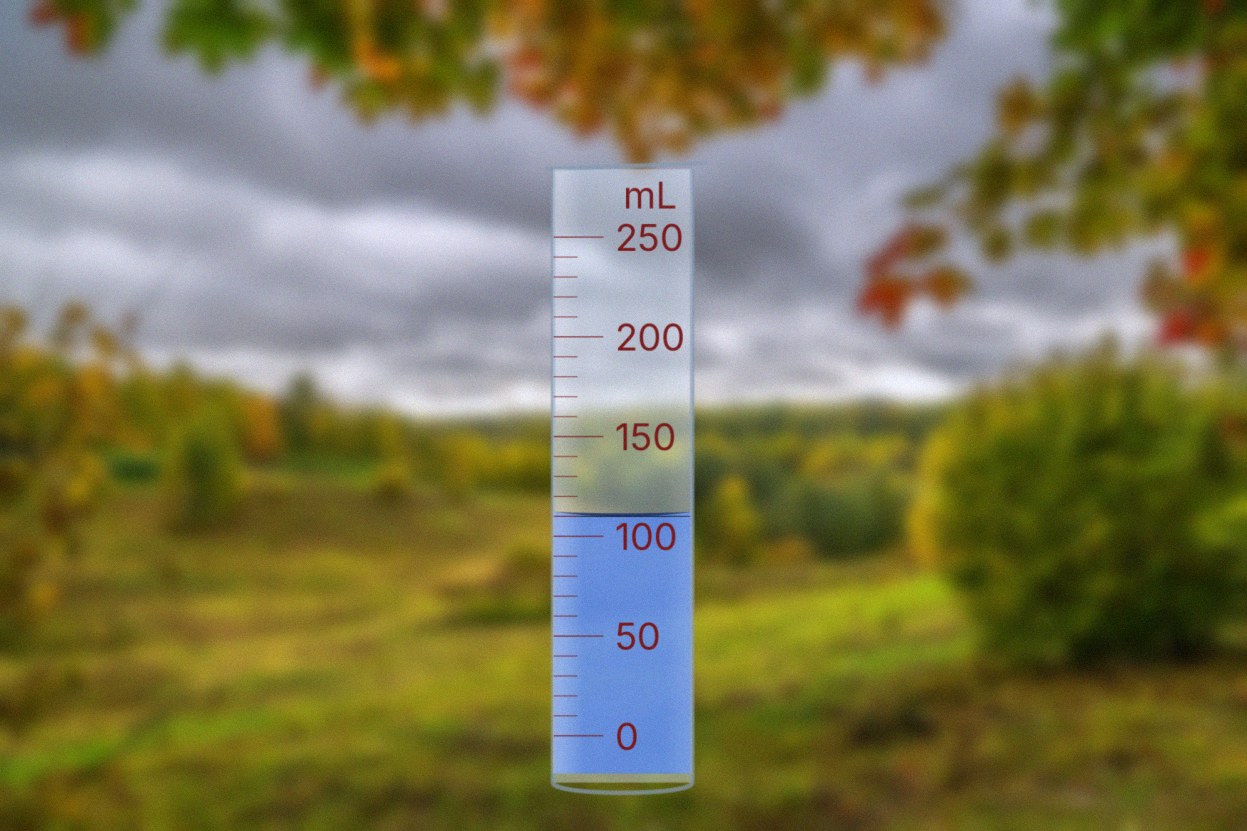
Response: 110 mL
